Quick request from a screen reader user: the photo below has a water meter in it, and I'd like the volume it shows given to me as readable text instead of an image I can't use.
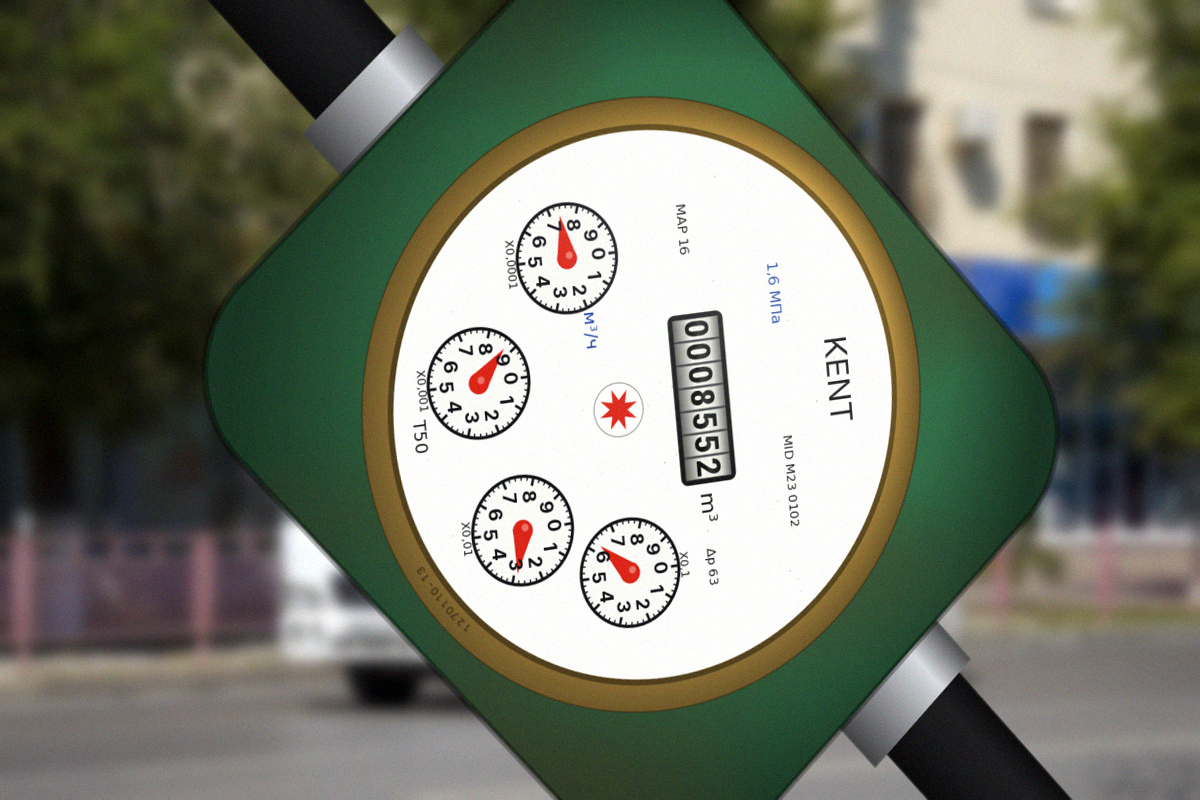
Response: 8552.6287 m³
